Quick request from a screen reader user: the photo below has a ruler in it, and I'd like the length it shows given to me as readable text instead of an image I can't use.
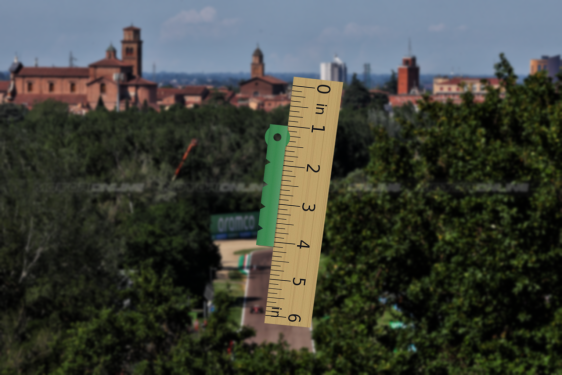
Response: 3.125 in
